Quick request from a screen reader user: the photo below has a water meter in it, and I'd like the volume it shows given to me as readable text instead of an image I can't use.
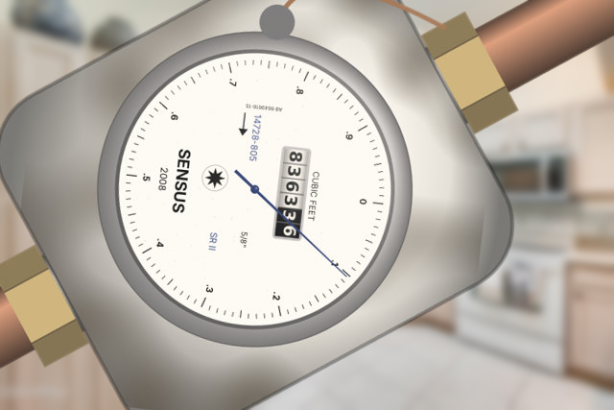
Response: 836336.10 ft³
